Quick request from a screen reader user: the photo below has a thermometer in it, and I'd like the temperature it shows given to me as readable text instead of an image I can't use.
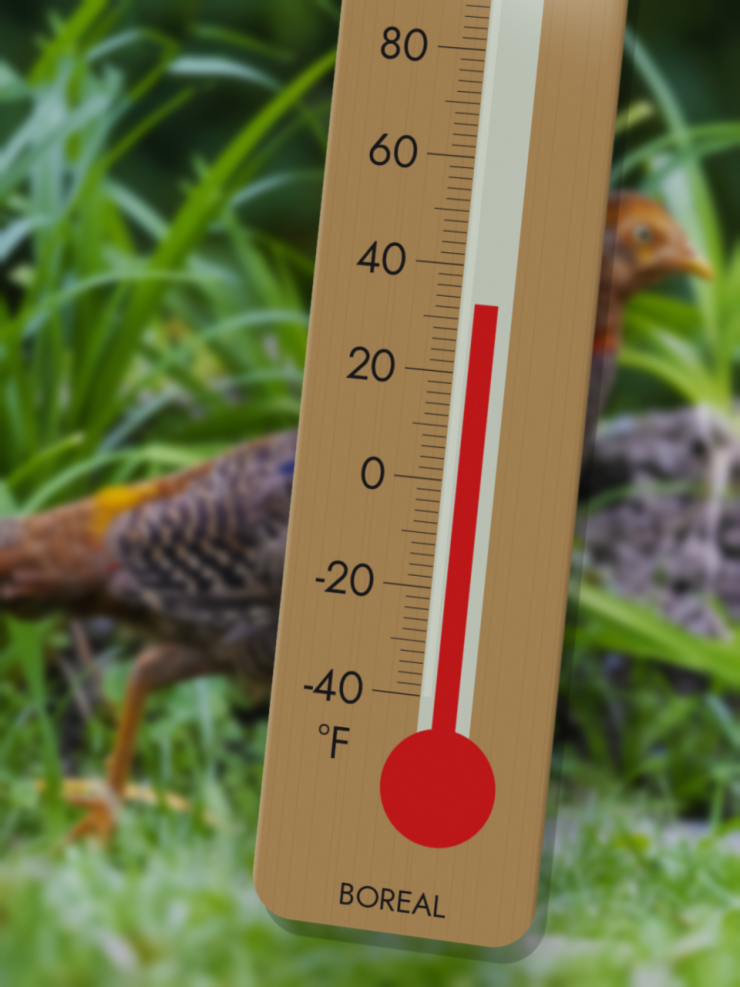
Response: 33 °F
